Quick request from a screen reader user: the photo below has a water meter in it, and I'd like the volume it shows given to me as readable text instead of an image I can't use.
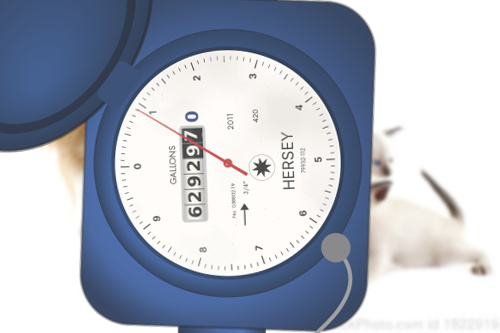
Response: 6292970.9 gal
